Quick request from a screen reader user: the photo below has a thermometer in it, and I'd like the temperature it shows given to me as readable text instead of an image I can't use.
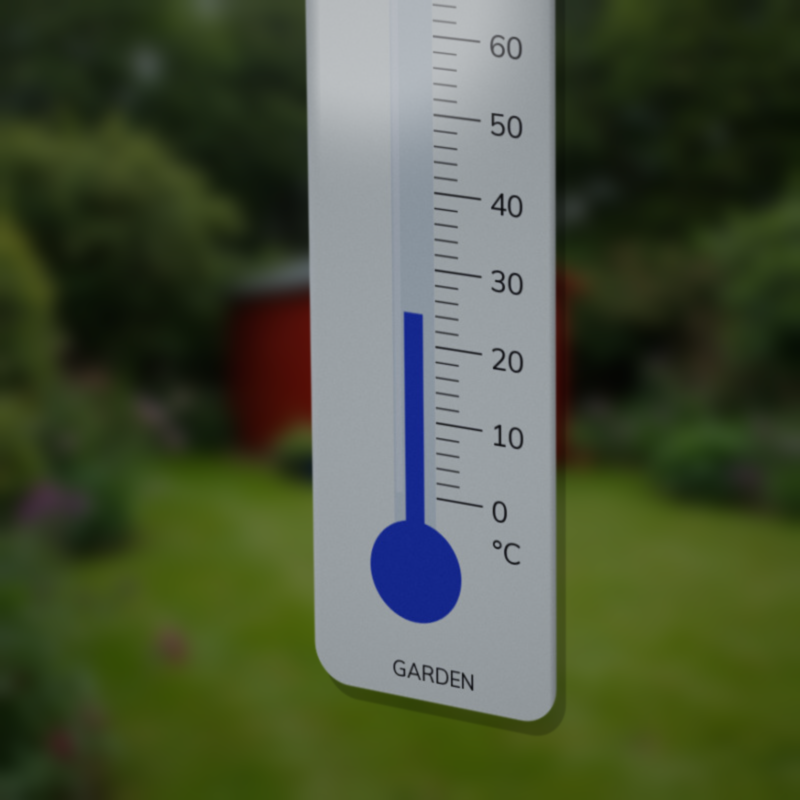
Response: 24 °C
